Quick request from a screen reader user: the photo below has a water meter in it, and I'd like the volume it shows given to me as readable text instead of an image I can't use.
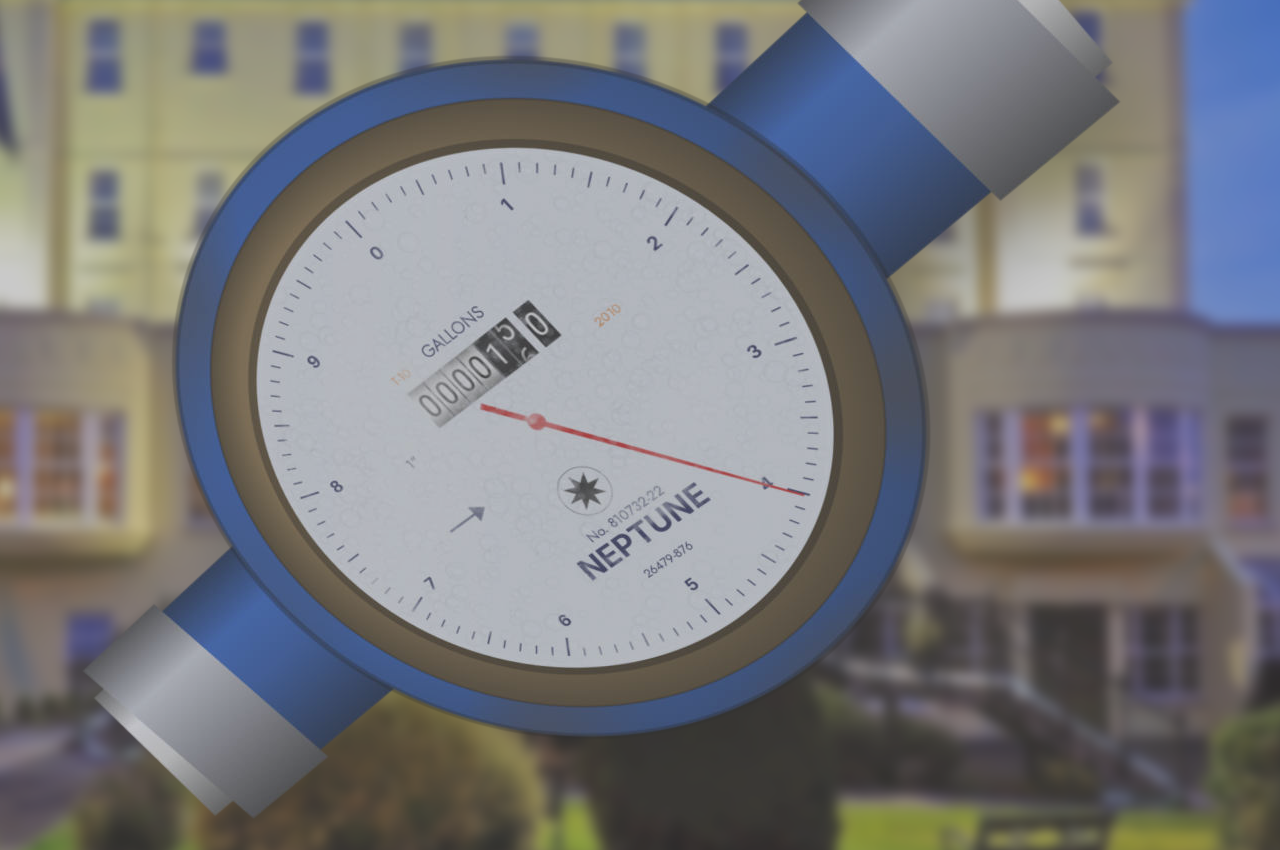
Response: 154.0 gal
